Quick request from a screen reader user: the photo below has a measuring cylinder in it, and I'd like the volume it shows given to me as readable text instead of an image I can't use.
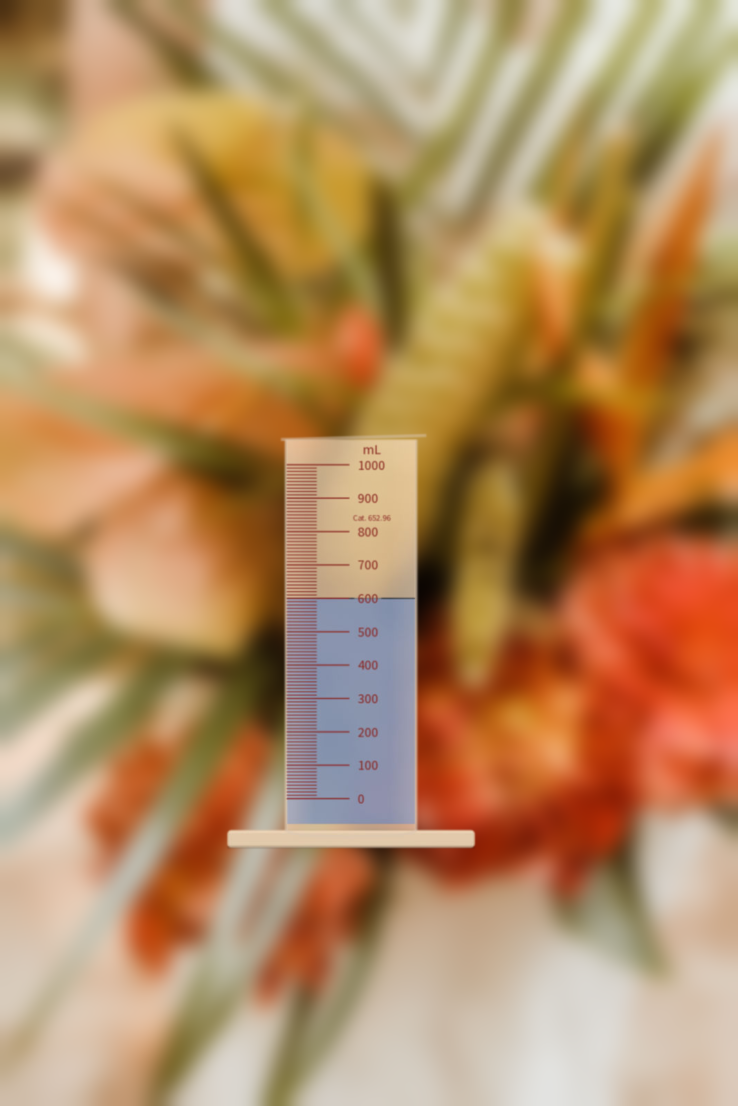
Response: 600 mL
